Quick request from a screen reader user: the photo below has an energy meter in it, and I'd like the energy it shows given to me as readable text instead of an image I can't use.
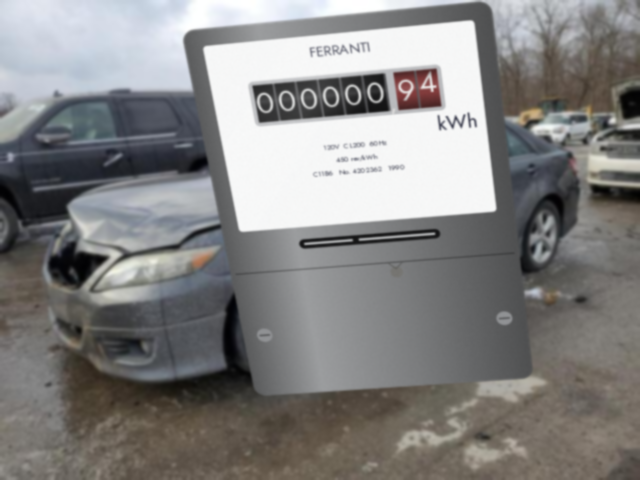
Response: 0.94 kWh
